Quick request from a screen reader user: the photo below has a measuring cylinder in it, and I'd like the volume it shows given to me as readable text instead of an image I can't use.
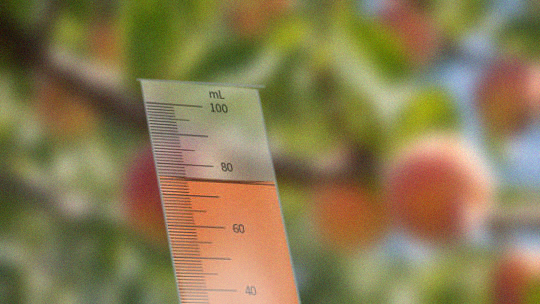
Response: 75 mL
